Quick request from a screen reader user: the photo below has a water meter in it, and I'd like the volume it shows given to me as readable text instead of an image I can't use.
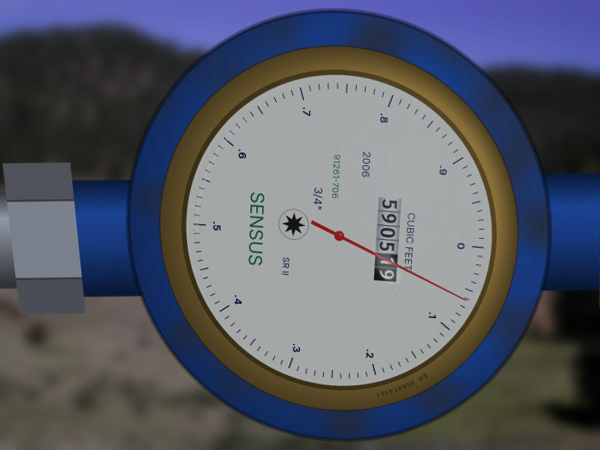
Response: 590519.06 ft³
